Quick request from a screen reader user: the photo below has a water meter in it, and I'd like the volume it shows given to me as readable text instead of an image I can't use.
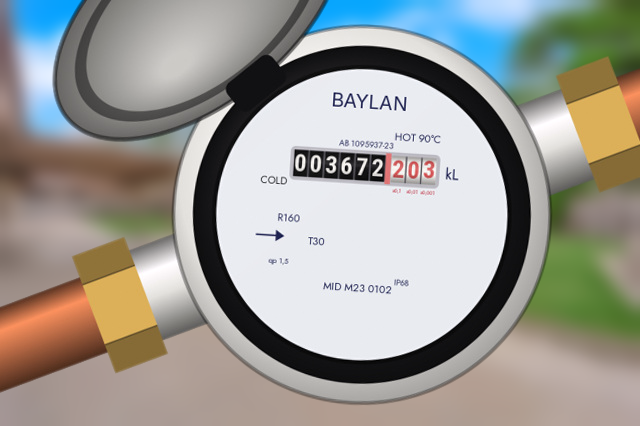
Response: 3672.203 kL
